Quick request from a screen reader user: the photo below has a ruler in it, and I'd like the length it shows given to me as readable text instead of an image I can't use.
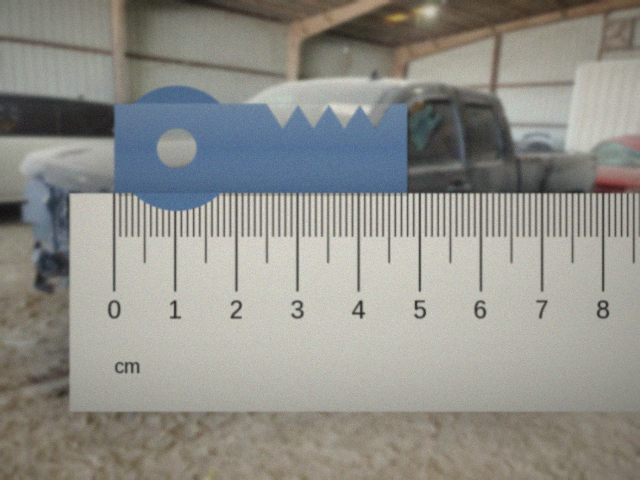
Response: 4.8 cm
